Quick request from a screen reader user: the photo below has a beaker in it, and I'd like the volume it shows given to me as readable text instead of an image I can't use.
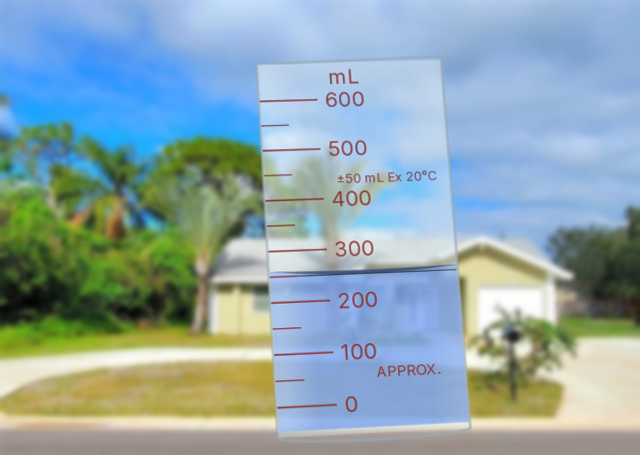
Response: 250 mL
